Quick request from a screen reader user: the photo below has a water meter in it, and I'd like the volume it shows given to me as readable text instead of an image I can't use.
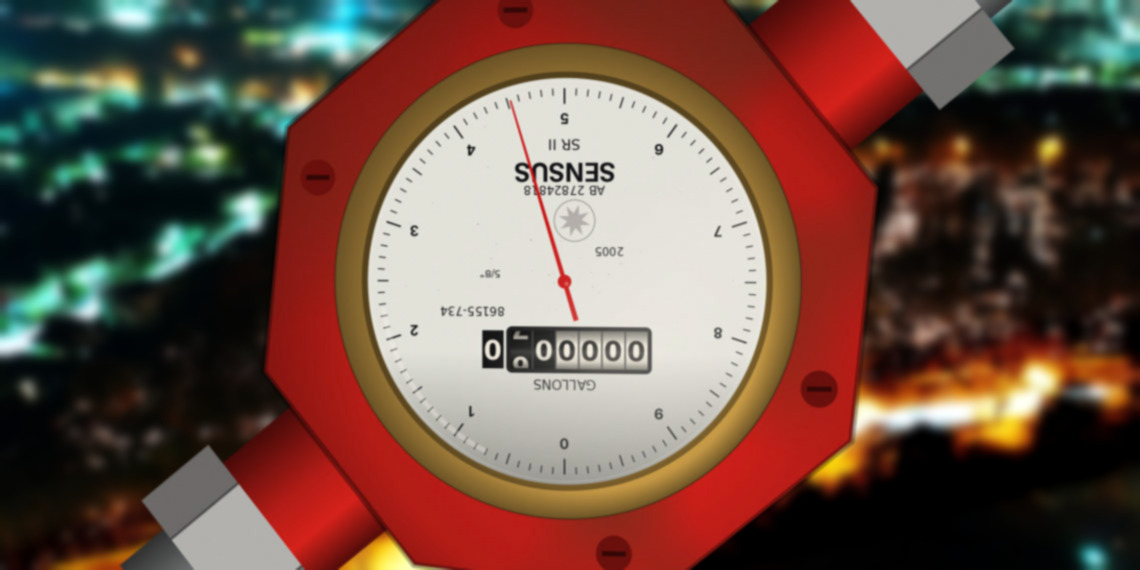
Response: 64.5 gal
